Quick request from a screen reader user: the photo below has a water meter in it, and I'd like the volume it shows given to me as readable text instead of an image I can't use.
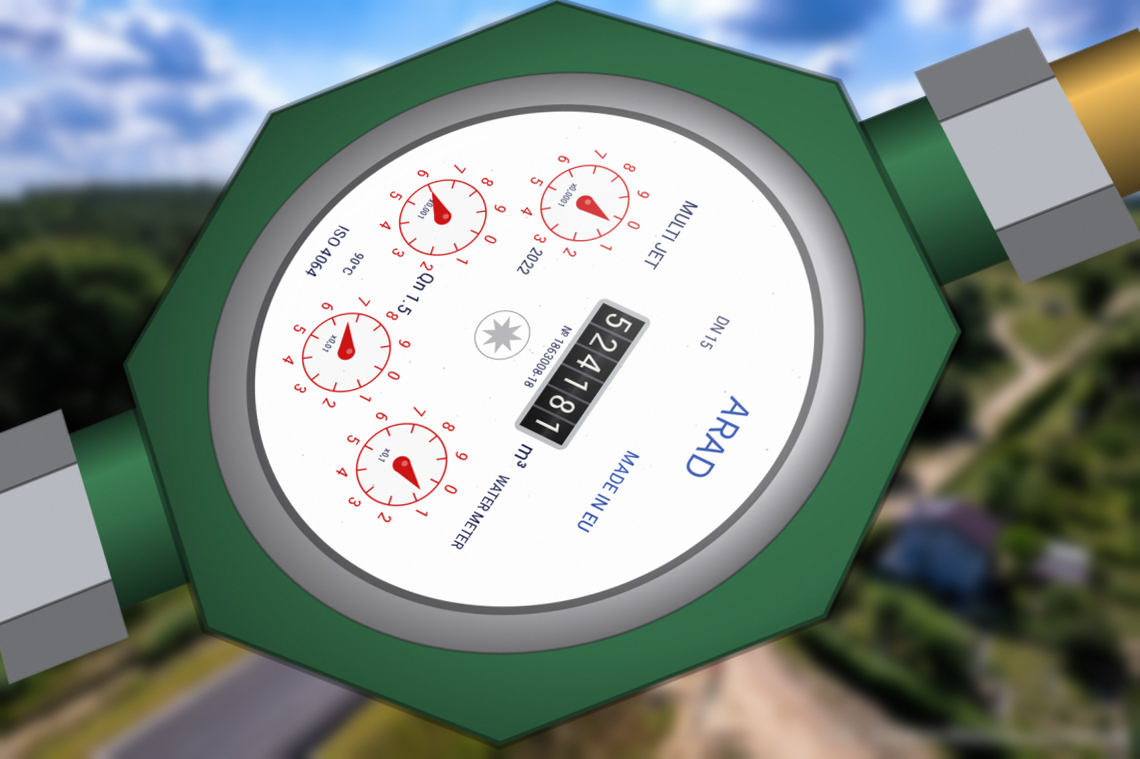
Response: 524181.0660 m³
